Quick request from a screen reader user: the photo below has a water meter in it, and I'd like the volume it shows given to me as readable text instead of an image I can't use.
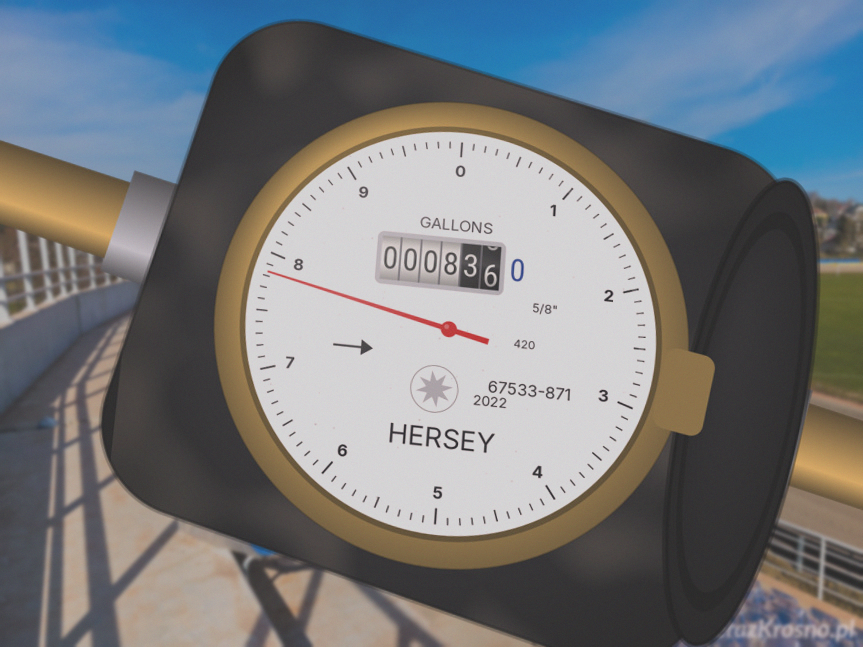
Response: 8357.8 gal
